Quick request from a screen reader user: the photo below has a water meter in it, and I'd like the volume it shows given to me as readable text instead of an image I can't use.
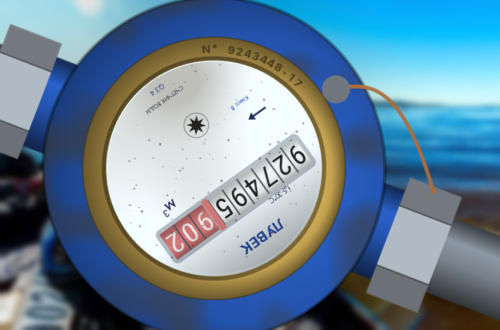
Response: 927495.902 m³
